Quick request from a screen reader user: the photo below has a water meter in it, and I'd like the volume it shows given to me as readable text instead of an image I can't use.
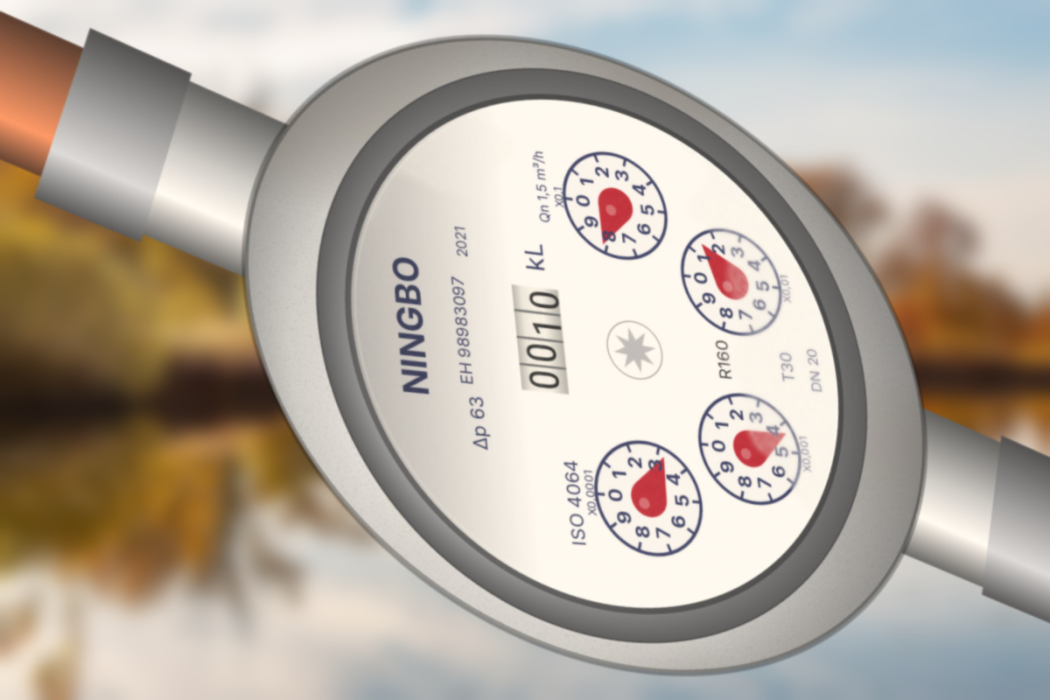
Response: 9.8143 kL
